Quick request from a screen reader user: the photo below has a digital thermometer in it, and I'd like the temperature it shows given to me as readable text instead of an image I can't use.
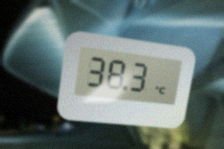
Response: 38.3 °C
